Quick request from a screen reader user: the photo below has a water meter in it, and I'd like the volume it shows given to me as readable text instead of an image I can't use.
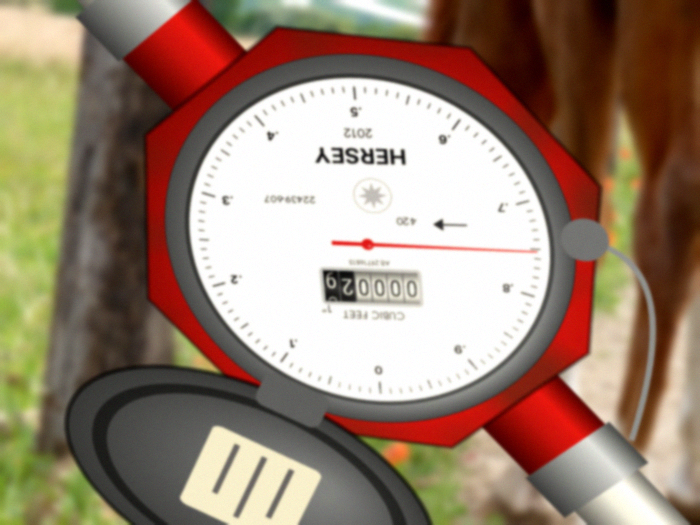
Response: 28.75 ft³
